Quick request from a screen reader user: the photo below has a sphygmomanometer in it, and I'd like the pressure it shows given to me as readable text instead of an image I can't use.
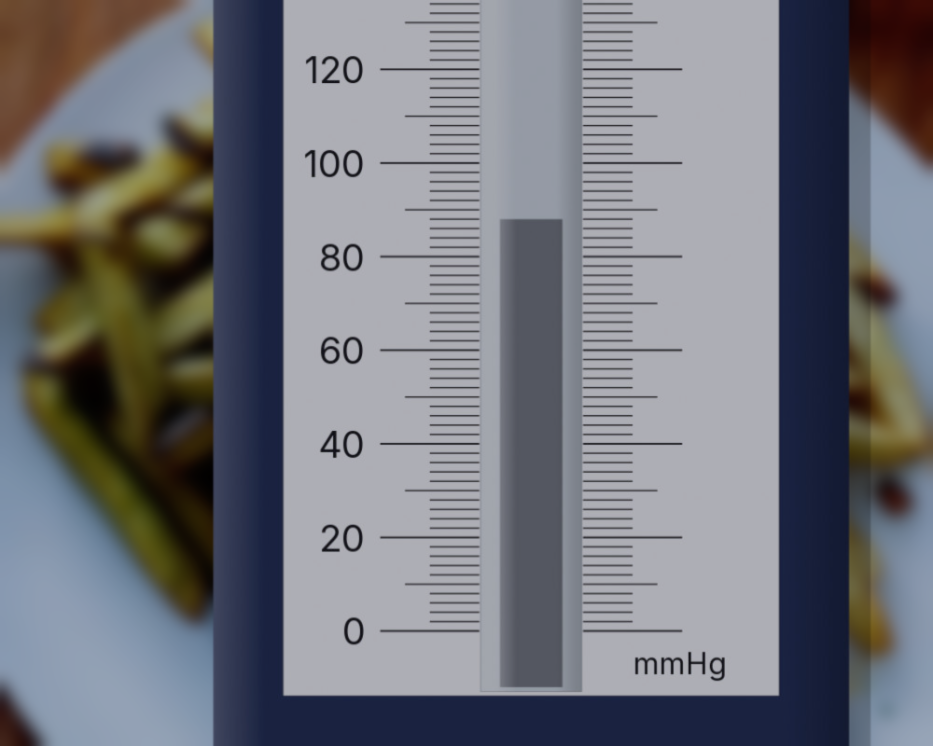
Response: 88 mmHg
